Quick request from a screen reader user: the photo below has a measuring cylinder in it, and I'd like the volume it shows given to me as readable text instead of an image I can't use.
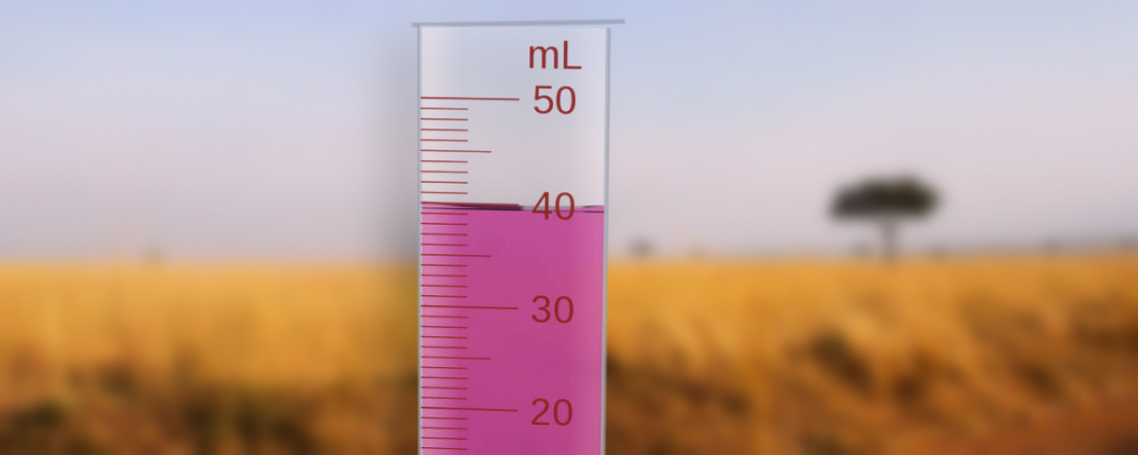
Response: 39.5 mL
